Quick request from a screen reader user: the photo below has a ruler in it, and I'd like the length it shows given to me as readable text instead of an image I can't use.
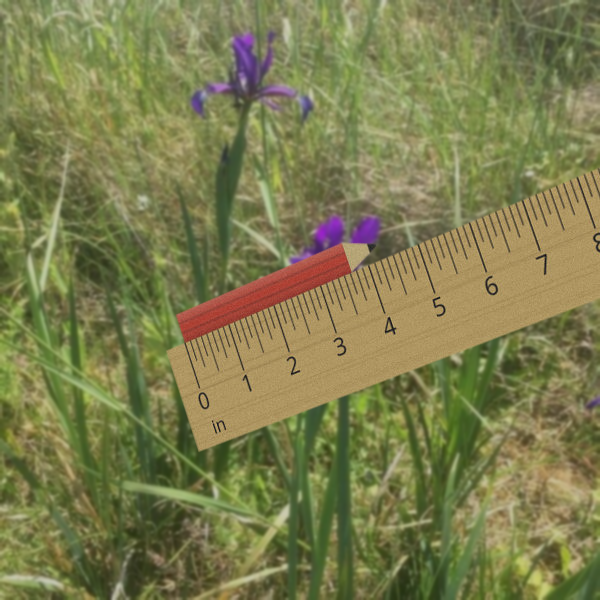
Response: 4.25 in
